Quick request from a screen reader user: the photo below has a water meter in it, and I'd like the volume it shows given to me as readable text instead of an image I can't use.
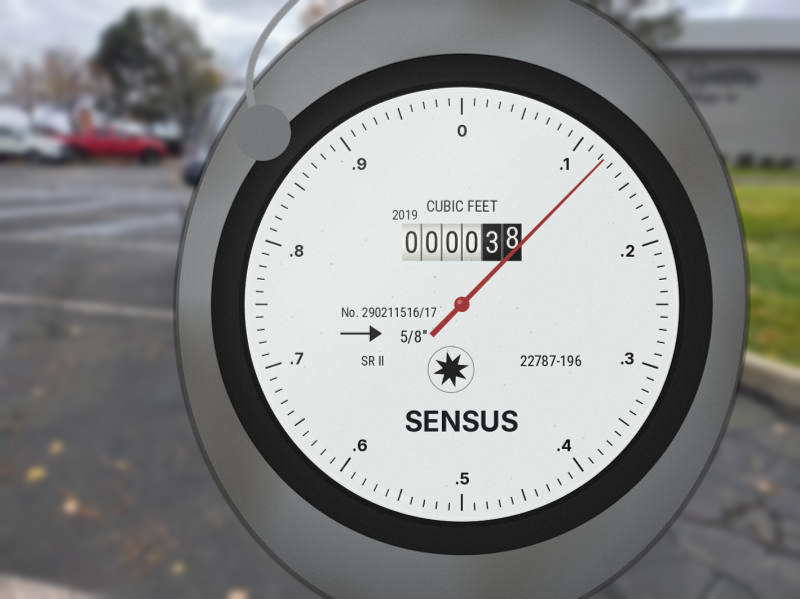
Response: 38.12 ft³
